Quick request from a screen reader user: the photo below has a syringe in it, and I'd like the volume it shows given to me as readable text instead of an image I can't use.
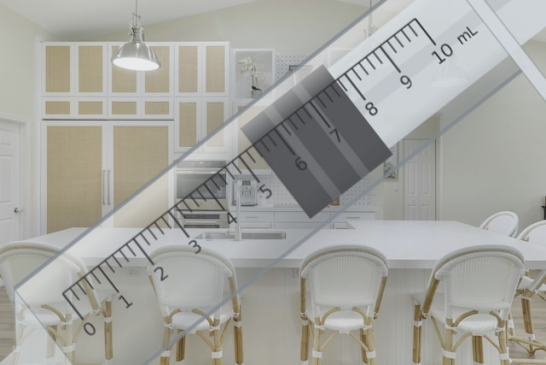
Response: 5.4 mL
